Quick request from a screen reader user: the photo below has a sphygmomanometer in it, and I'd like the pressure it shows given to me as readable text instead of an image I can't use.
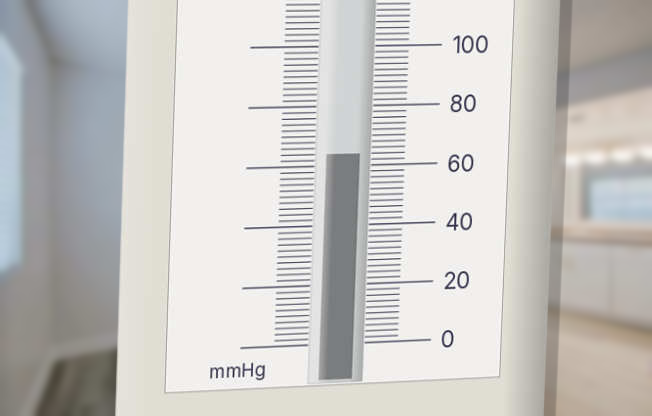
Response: 64 mmHg
